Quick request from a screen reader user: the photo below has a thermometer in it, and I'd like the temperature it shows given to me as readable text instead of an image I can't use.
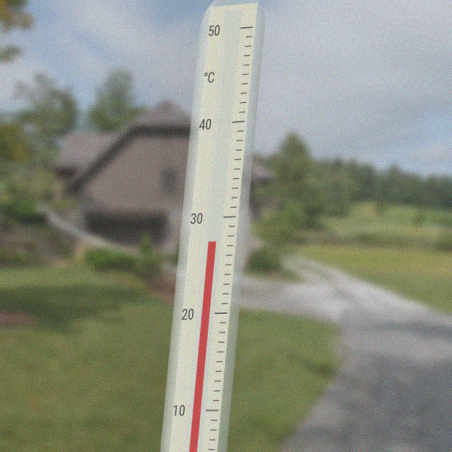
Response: 27.5 °C
